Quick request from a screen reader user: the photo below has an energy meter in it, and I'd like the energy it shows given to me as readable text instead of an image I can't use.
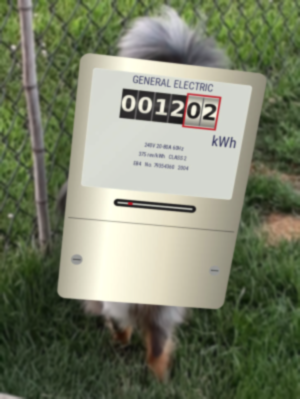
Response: 12.02 kWh
